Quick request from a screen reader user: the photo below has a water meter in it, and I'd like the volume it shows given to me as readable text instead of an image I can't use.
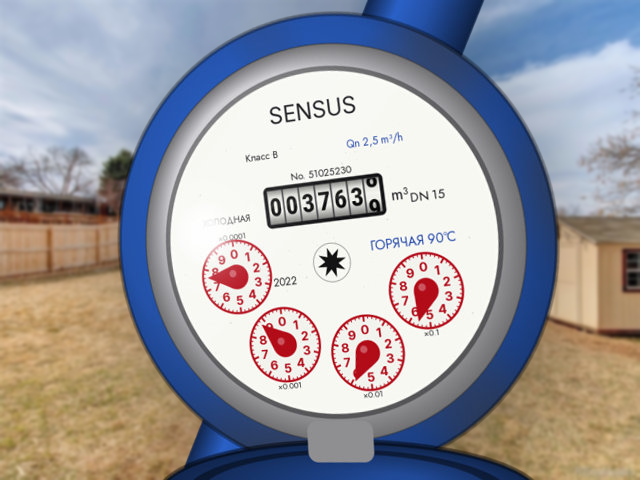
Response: 37638.5587 m³
